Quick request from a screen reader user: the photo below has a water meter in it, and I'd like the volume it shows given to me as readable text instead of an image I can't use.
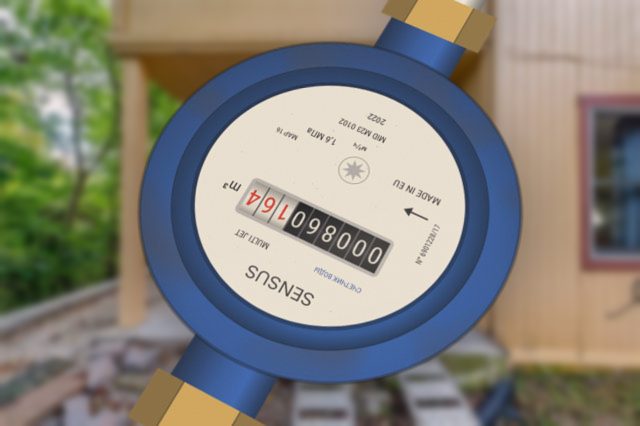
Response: 860.164 m³
